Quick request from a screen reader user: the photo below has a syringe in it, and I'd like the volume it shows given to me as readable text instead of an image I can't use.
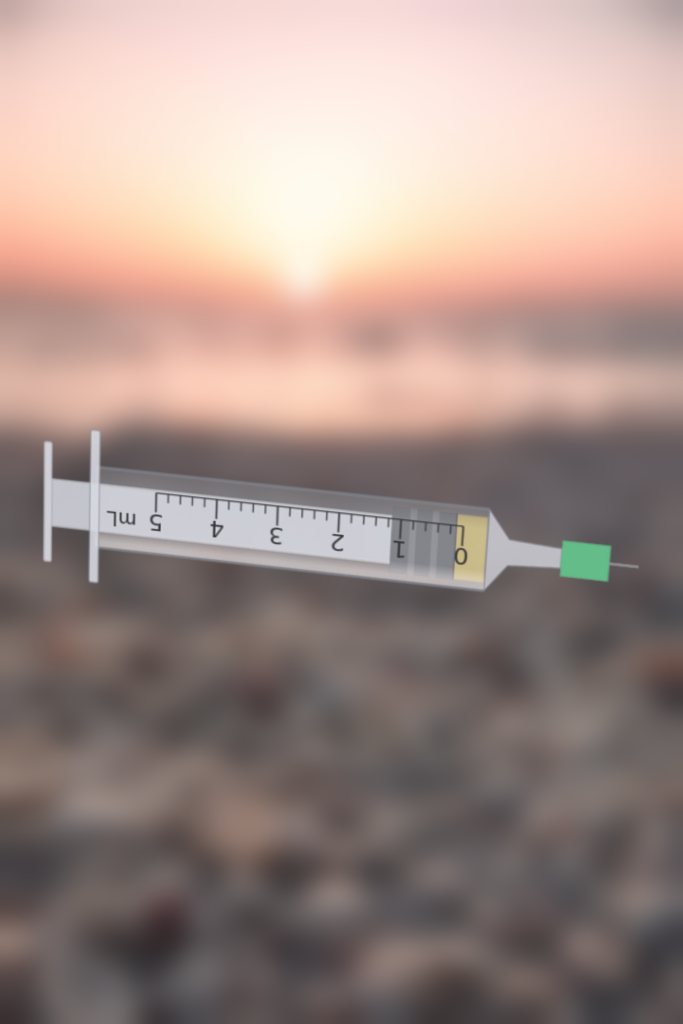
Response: 0.1 mL
